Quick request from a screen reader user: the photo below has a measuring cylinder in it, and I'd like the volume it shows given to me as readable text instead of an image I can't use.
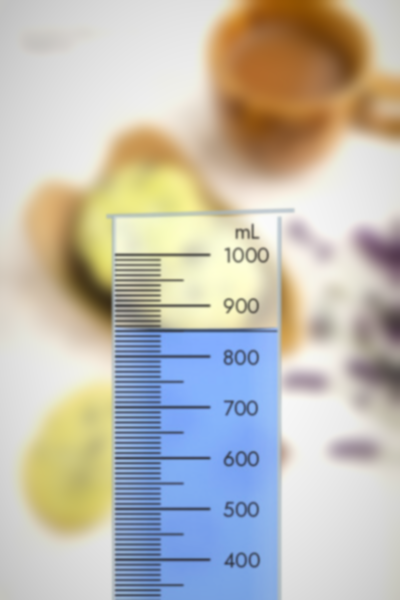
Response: 850 mL
